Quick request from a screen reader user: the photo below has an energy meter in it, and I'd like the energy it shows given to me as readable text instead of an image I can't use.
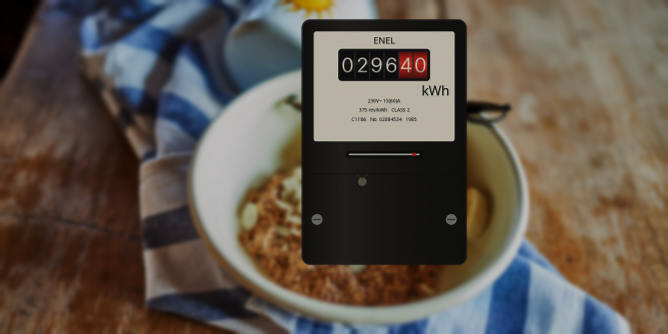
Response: 296.40 kWh
